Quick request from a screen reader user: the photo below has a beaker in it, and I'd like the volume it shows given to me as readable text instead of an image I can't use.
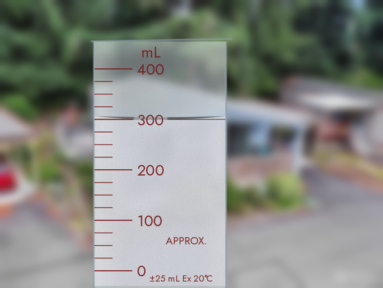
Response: 300 mL
